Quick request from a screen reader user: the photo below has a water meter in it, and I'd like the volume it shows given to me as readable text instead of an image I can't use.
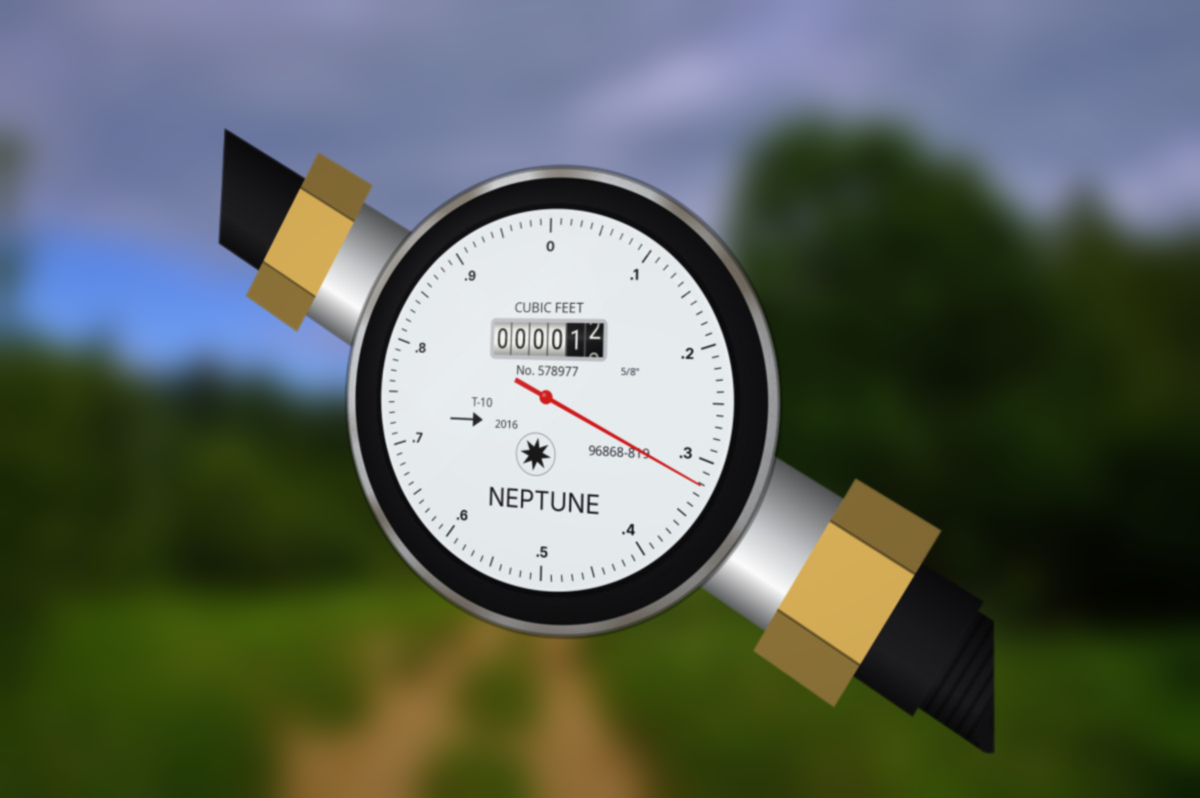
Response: 12.32 ft³
